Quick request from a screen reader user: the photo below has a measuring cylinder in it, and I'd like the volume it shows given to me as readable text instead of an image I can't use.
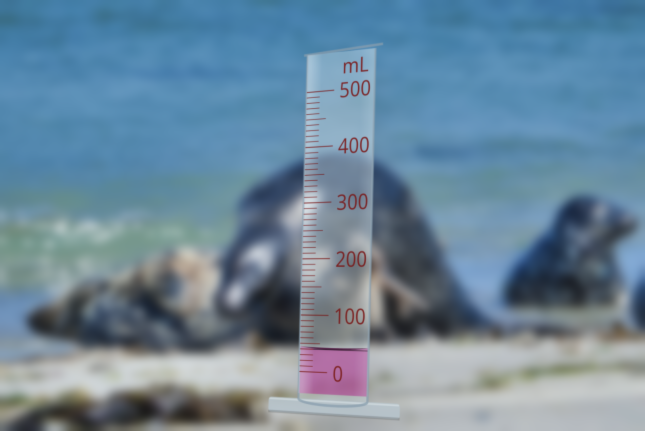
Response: 40 mL
